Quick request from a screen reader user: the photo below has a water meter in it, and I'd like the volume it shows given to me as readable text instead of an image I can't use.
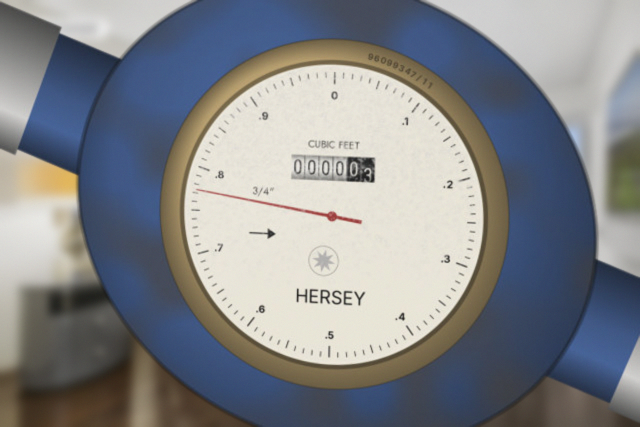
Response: 2.77 ft³
